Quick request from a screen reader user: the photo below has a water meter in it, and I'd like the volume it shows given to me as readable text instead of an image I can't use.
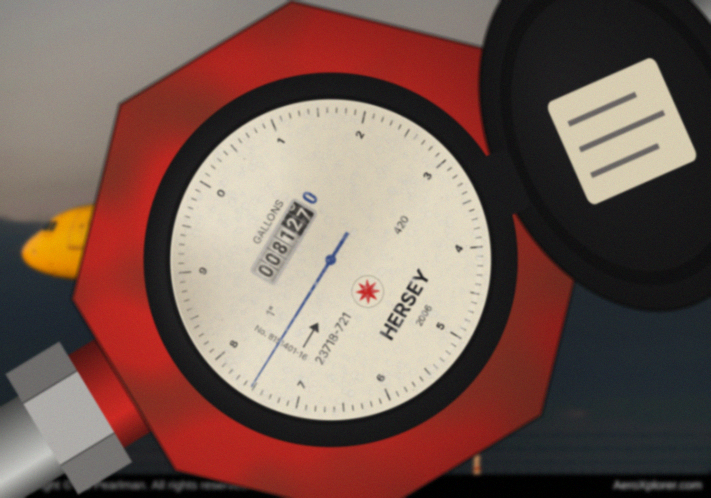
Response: 81267.5 gal
